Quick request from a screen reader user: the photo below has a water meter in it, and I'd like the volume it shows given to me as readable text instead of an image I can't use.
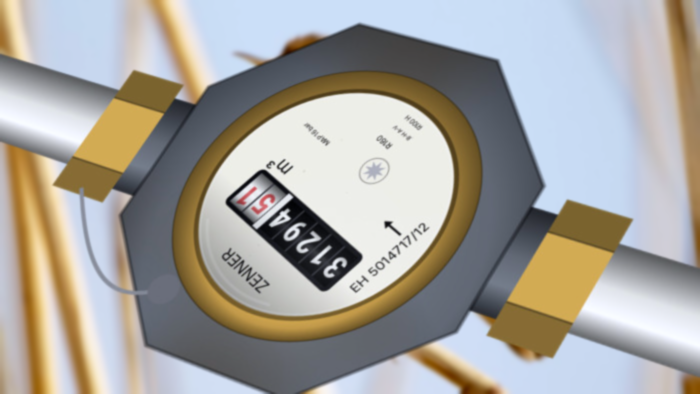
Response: 31294.51 m³
